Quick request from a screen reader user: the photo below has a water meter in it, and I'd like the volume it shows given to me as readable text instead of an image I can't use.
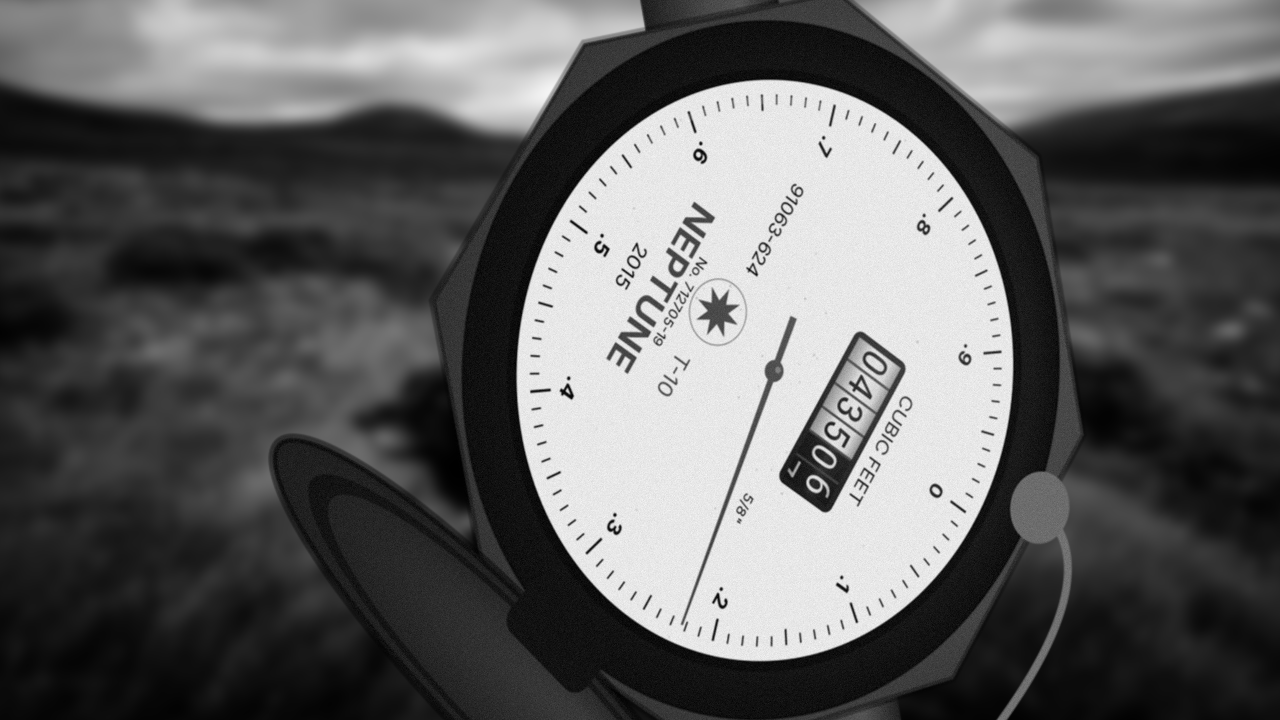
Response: 43506.22 ft³
